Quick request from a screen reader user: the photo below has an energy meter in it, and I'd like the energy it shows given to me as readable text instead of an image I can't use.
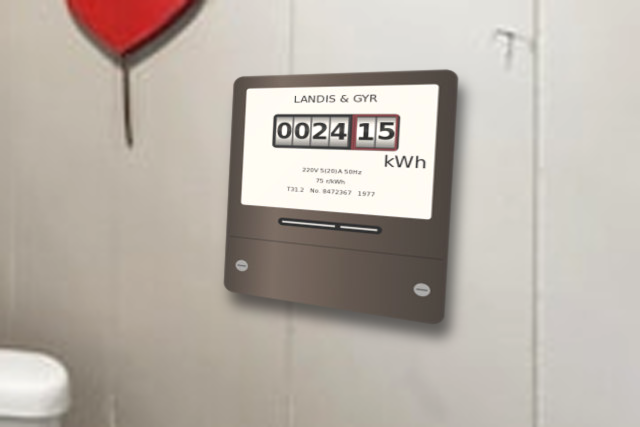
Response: 24.15 kWh
